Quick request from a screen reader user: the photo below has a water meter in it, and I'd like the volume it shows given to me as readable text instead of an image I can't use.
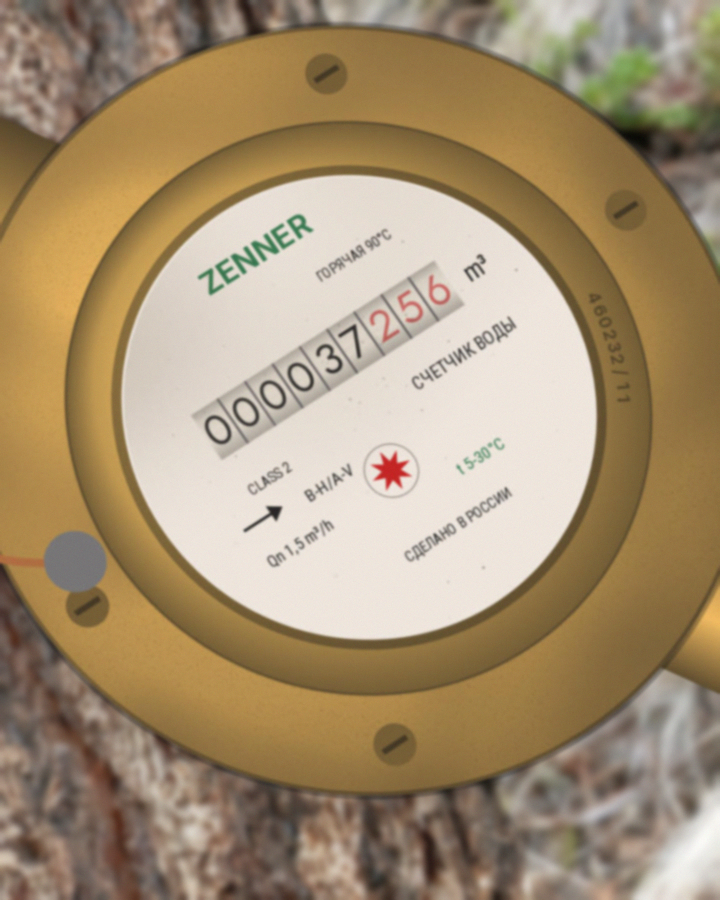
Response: 37.256 m³
